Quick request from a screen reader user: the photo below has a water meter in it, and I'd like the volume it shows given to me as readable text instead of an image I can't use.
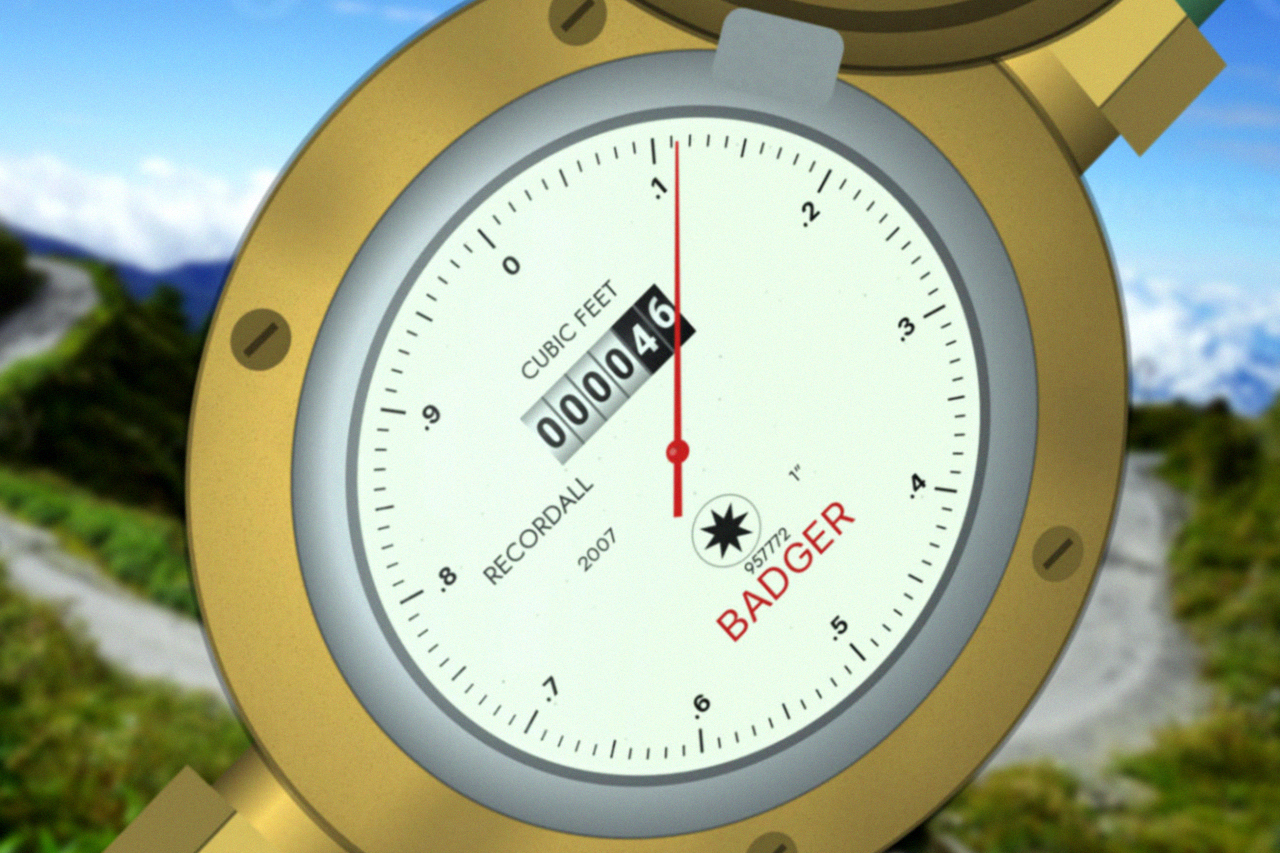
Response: 46.11 ft³
